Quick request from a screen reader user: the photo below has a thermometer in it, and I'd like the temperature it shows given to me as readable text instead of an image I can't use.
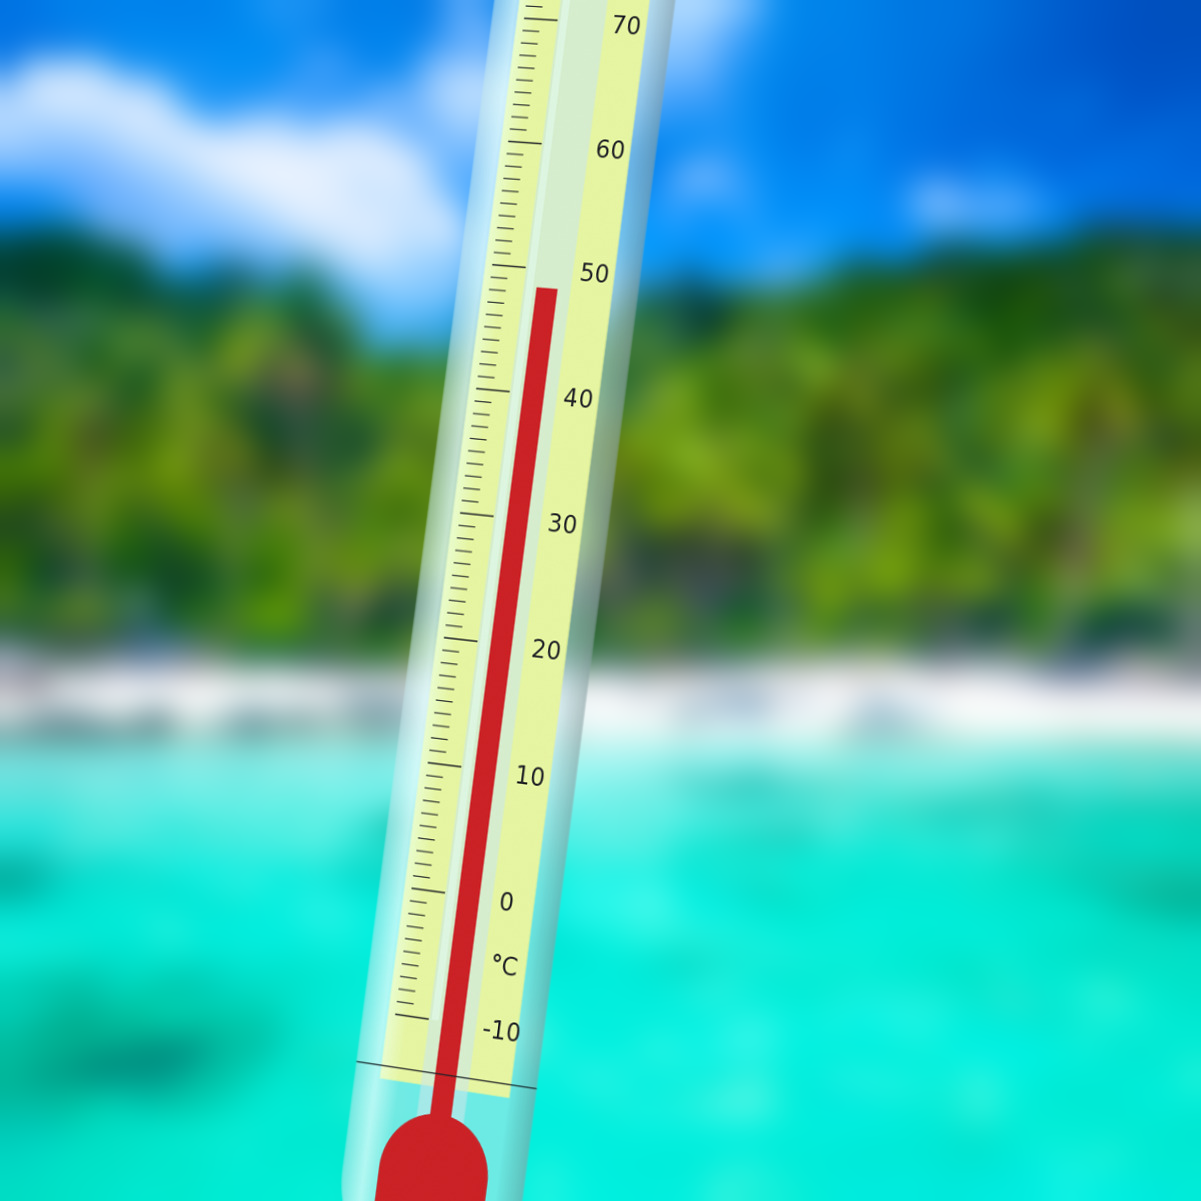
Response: 48.5 °C
